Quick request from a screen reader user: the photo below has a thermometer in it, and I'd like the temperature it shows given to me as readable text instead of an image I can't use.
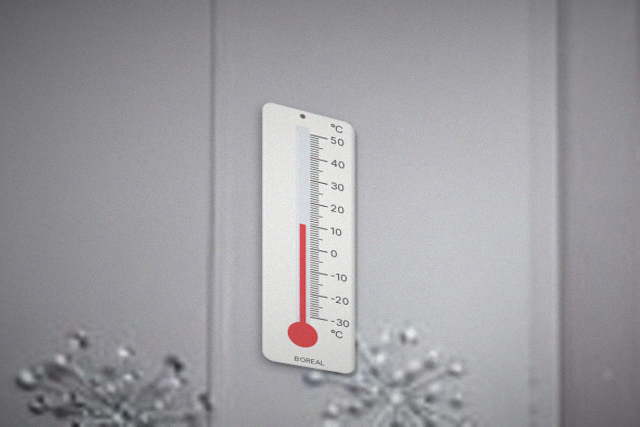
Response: 10 °C
